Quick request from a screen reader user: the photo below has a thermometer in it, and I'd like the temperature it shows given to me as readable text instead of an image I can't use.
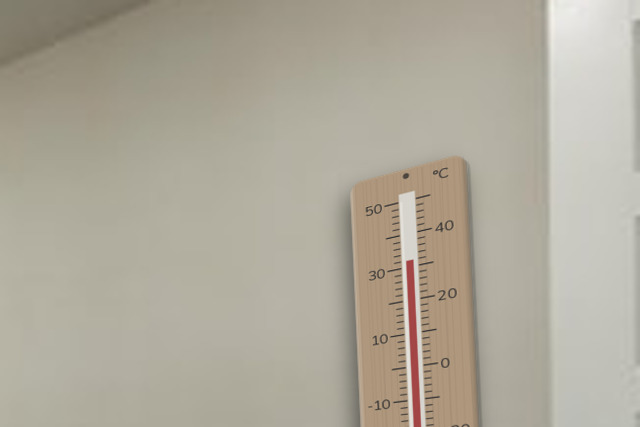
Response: 32 °C
